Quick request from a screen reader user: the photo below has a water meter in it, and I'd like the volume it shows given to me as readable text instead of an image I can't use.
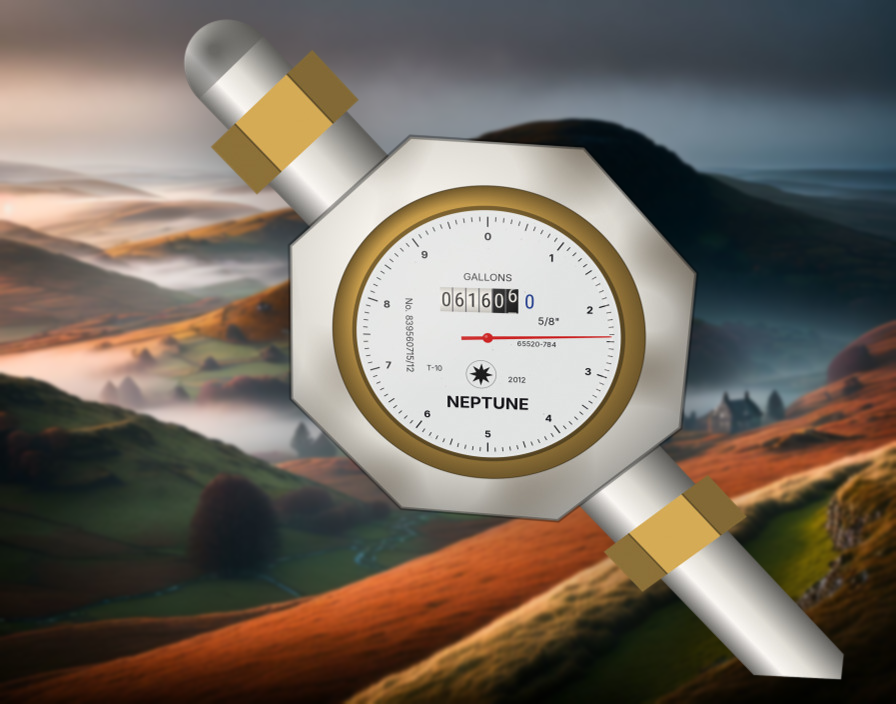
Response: 616062.4 gal
